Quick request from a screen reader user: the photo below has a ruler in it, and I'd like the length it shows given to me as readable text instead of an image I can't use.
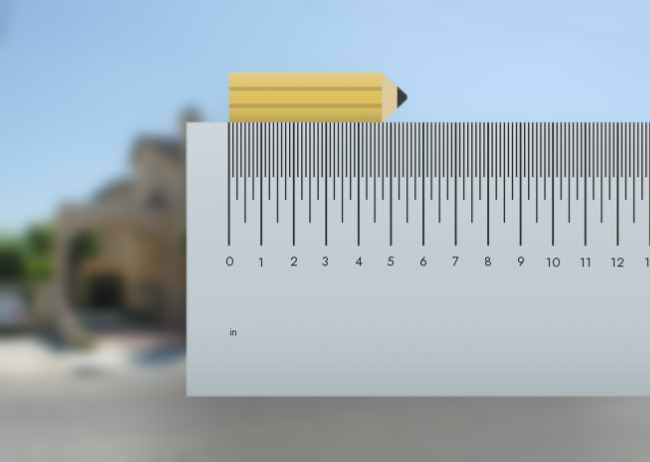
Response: 5.5 in
